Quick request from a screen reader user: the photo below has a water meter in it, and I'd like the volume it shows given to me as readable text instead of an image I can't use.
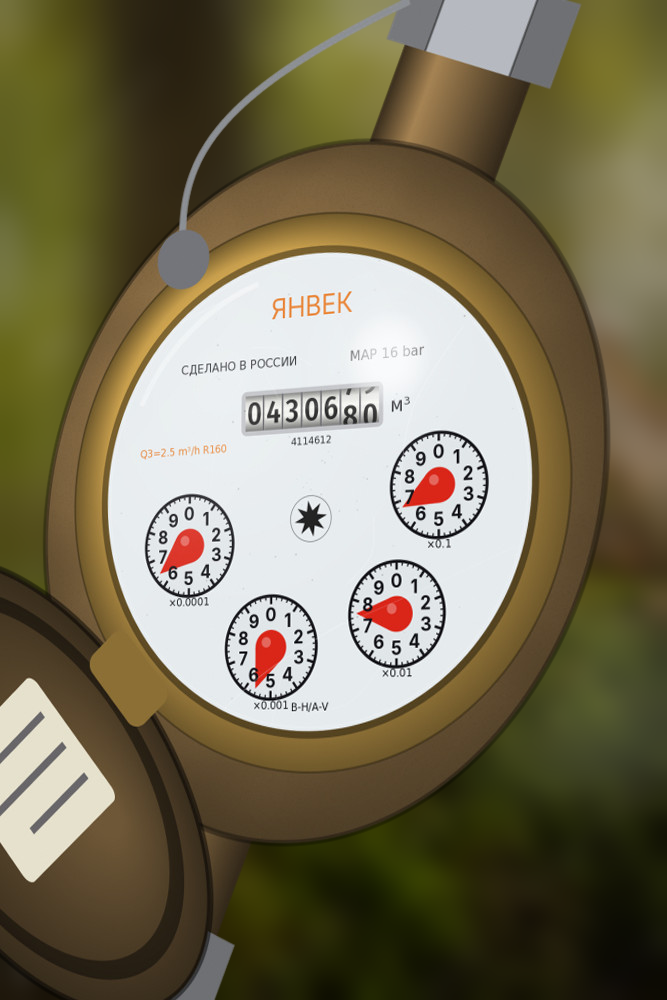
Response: 430679.6756 m³
